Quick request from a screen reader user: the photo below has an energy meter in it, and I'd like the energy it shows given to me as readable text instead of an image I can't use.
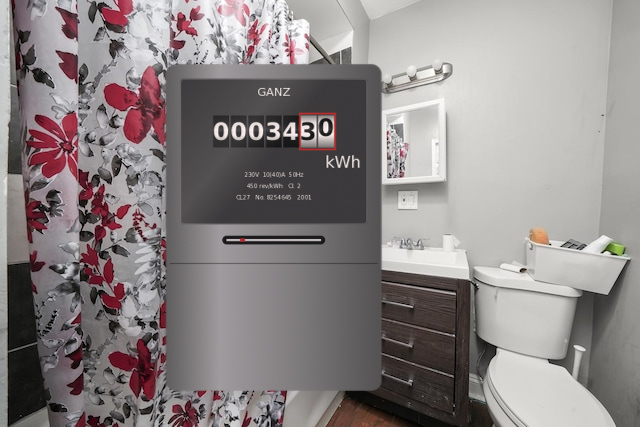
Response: 34.30 kWh
